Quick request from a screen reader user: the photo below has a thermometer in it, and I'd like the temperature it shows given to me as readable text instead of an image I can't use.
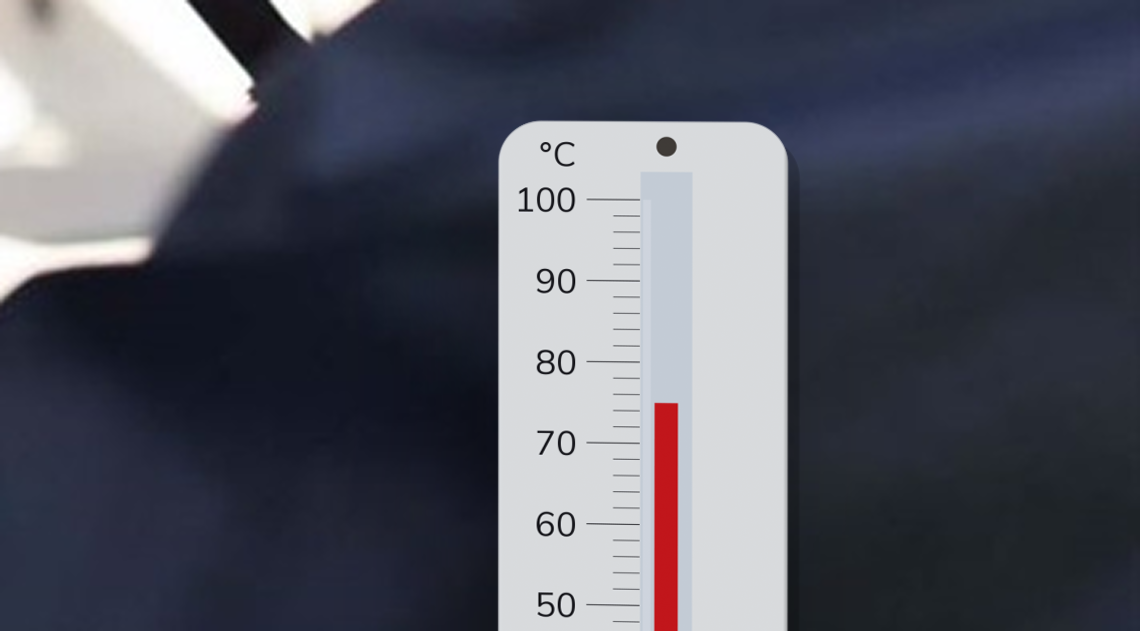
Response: 75 °C
